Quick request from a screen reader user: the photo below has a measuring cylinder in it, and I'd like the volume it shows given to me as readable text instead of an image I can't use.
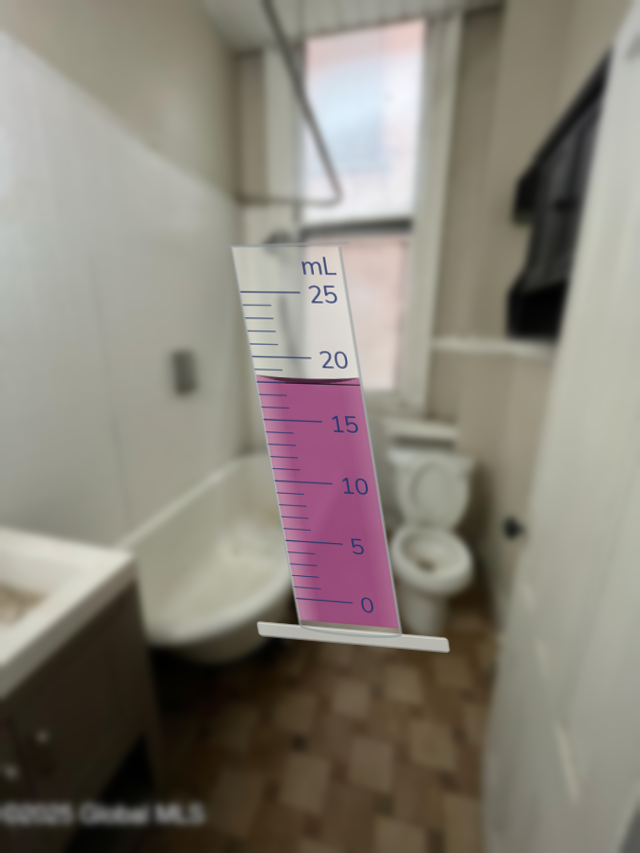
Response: 18 mL
